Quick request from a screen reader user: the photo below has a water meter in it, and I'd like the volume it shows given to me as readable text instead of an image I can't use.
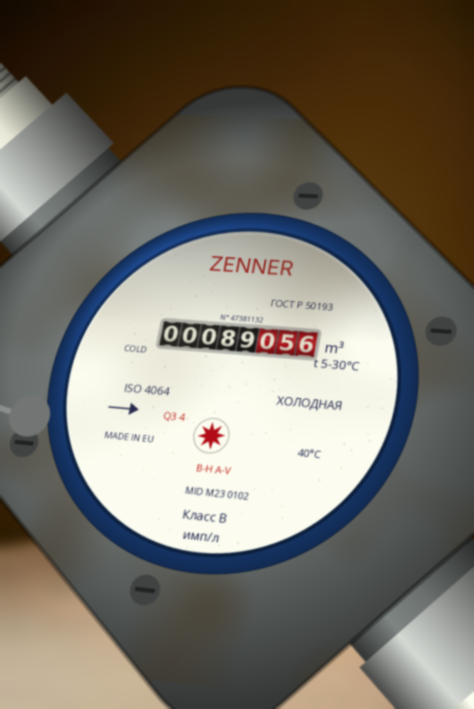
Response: 89.056 m³
